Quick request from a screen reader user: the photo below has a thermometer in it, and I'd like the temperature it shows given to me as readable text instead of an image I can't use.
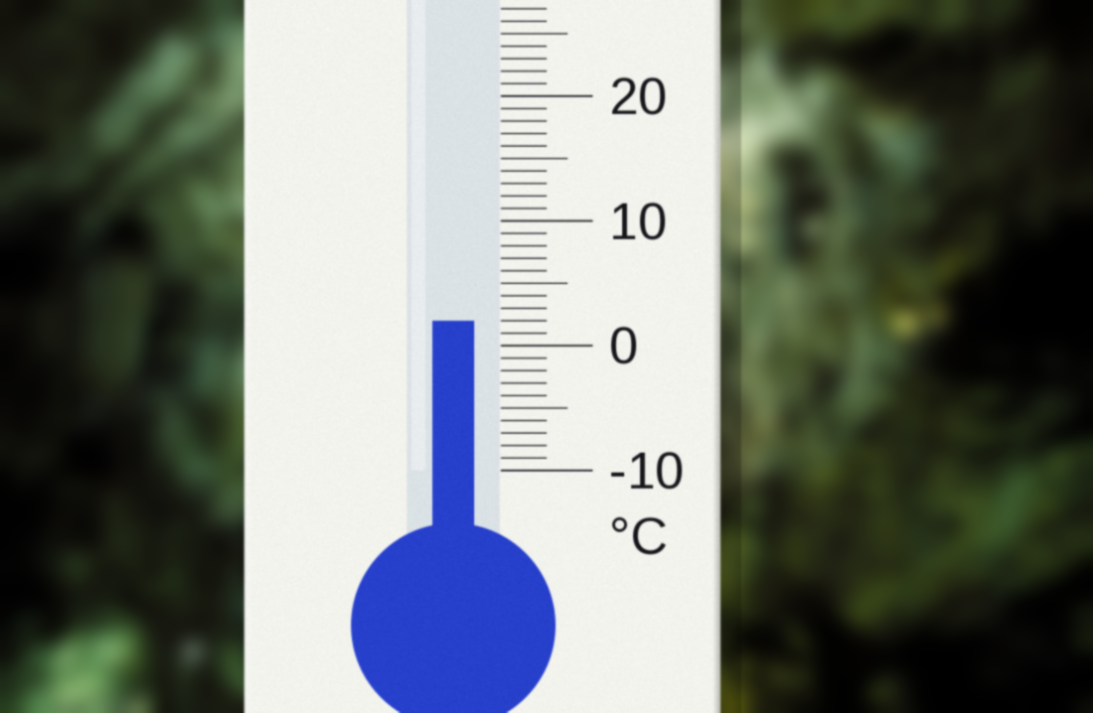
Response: 2 °C
